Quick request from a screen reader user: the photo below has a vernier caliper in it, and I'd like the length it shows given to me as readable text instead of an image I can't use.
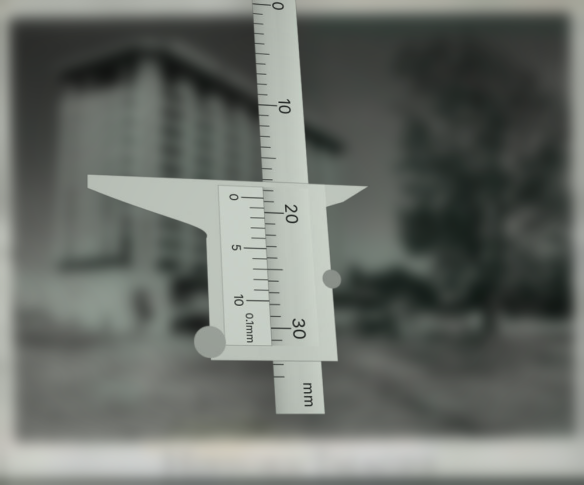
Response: 18.7 mm
